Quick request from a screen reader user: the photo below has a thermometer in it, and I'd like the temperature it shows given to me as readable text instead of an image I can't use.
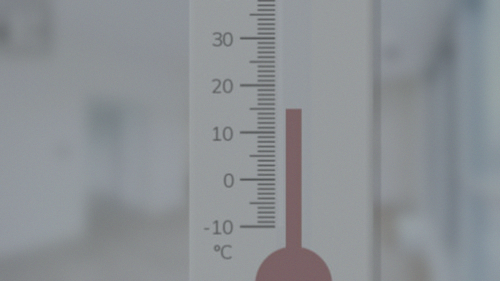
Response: 15 °C
